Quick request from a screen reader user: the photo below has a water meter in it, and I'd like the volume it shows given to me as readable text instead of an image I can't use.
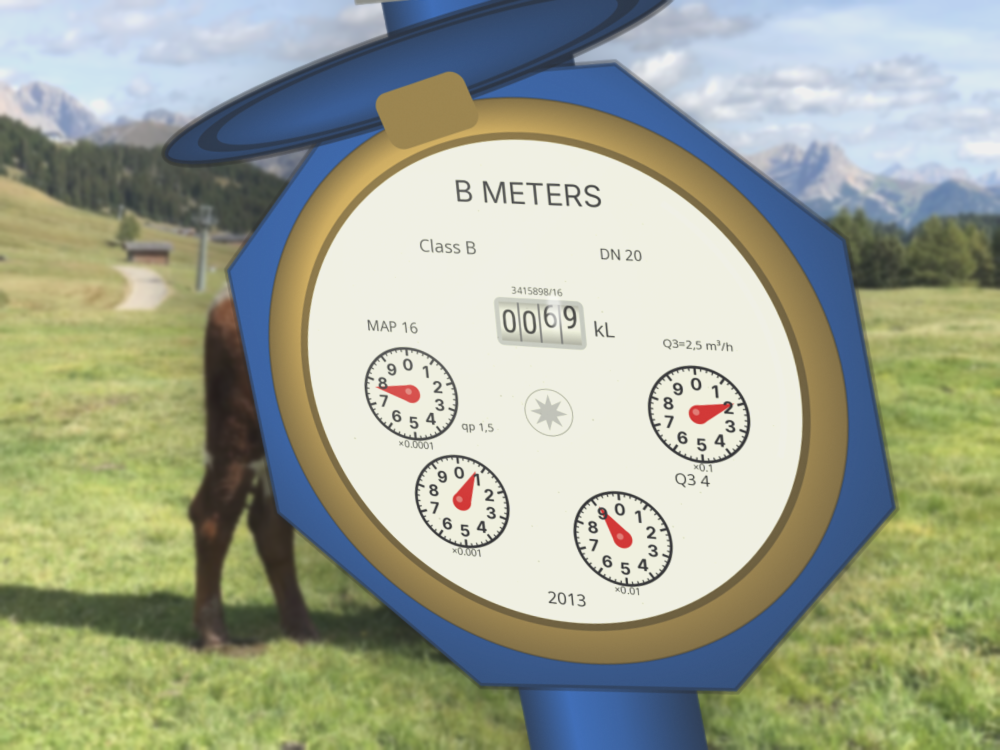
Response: 69.1907 kL
